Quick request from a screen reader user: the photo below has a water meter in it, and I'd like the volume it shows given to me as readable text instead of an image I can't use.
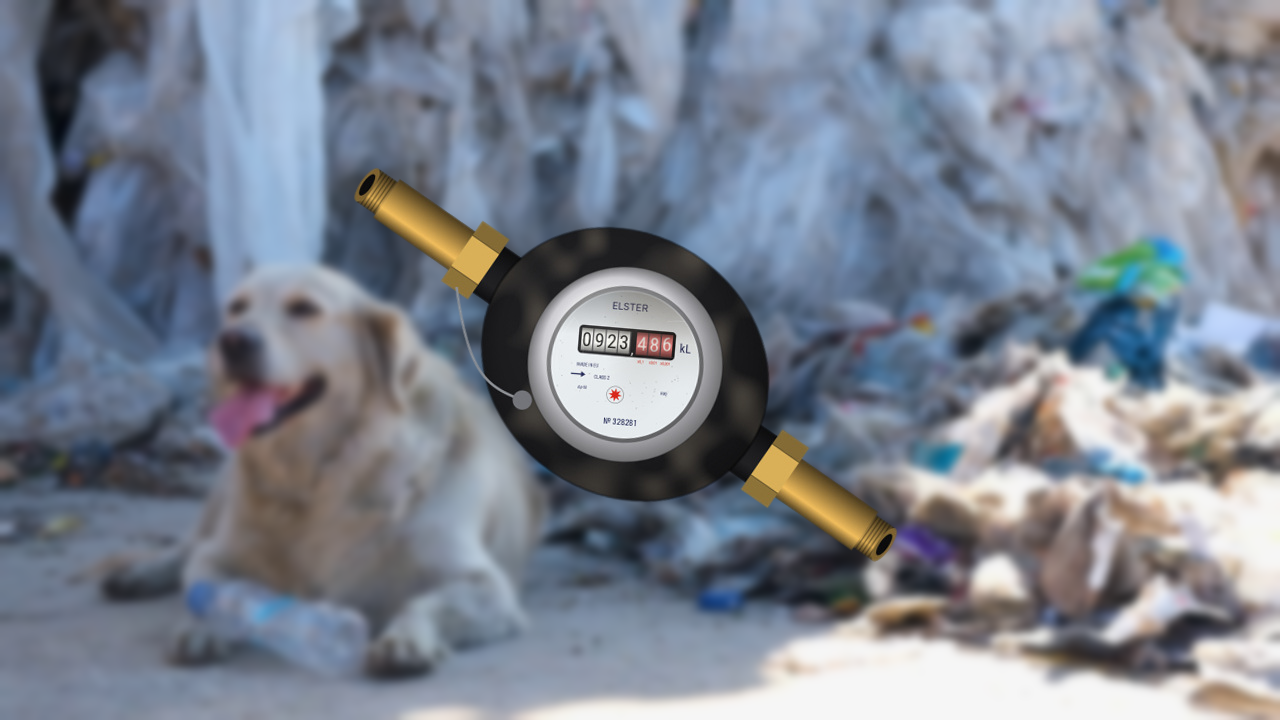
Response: 923.486 kL
